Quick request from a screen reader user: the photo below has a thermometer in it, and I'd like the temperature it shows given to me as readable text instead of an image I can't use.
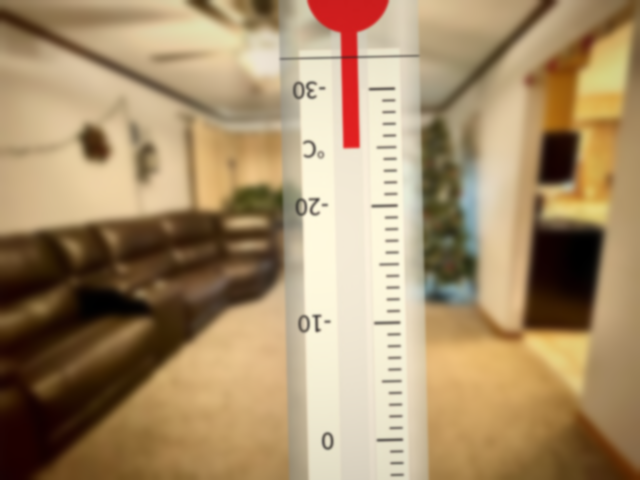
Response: -25 °C
